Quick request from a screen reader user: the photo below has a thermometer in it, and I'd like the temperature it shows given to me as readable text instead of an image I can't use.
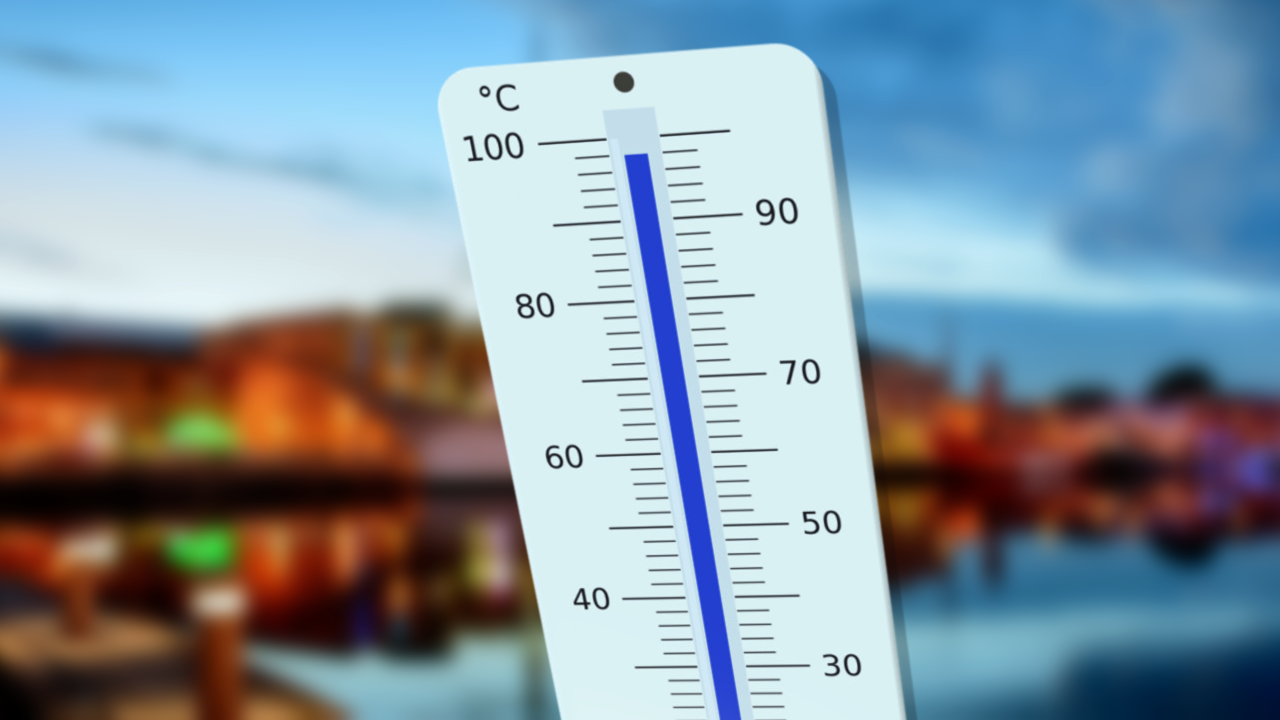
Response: 98 °C
